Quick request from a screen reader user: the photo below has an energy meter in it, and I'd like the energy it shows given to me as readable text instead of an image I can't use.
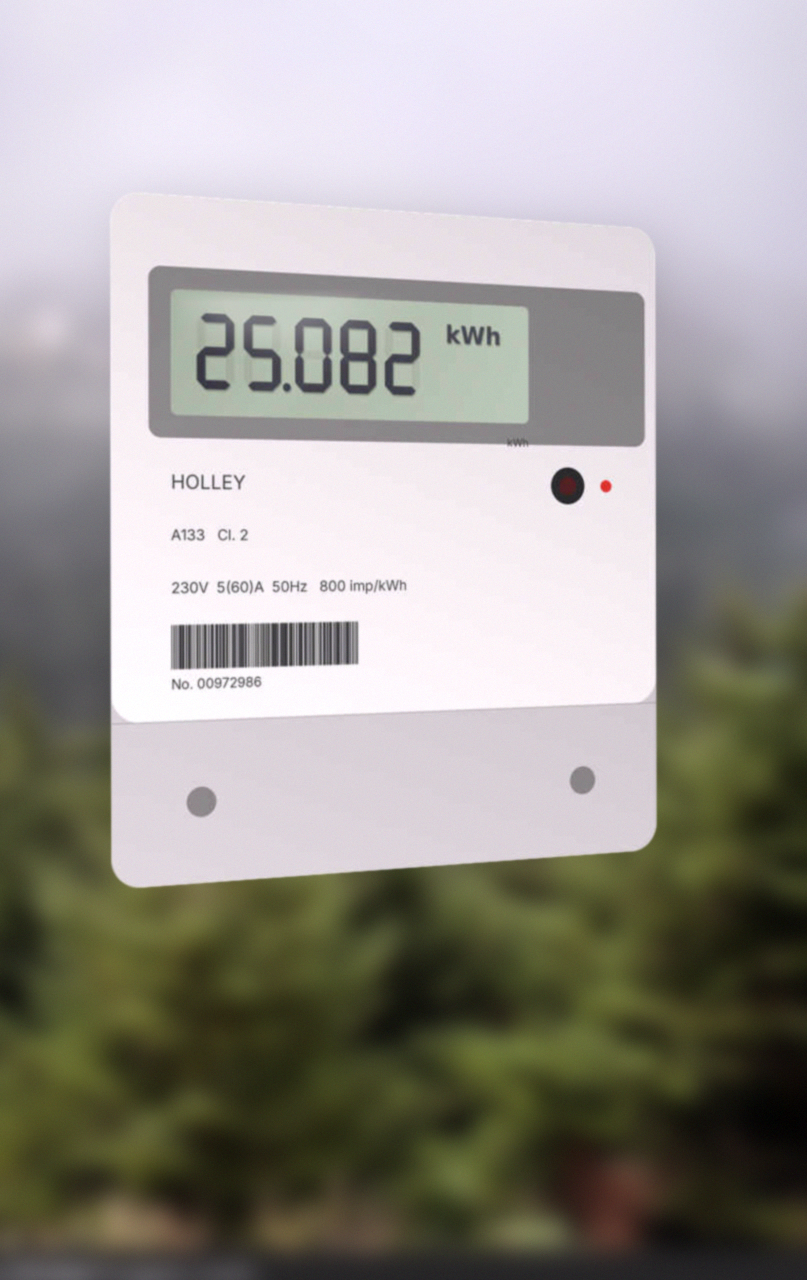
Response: 25.082 kWh
